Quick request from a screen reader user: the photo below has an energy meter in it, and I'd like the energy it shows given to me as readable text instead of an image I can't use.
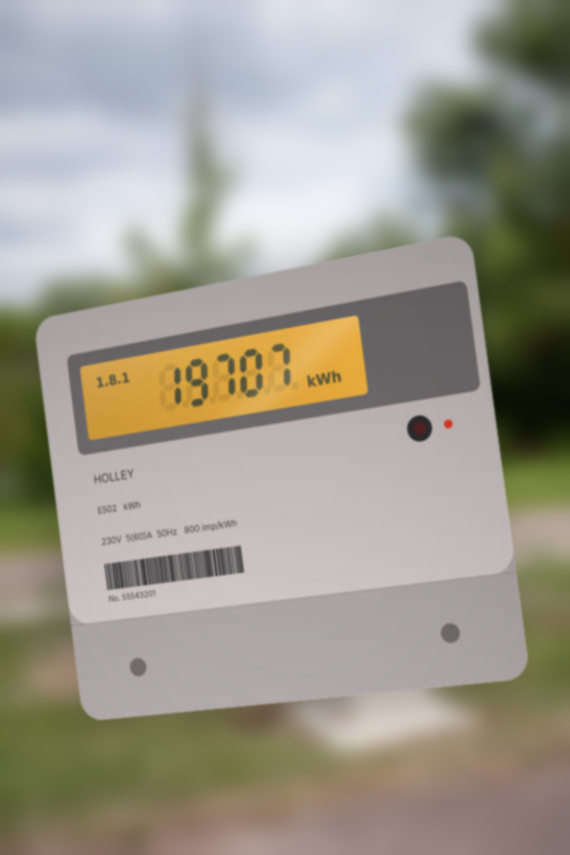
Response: 19707 kWh
